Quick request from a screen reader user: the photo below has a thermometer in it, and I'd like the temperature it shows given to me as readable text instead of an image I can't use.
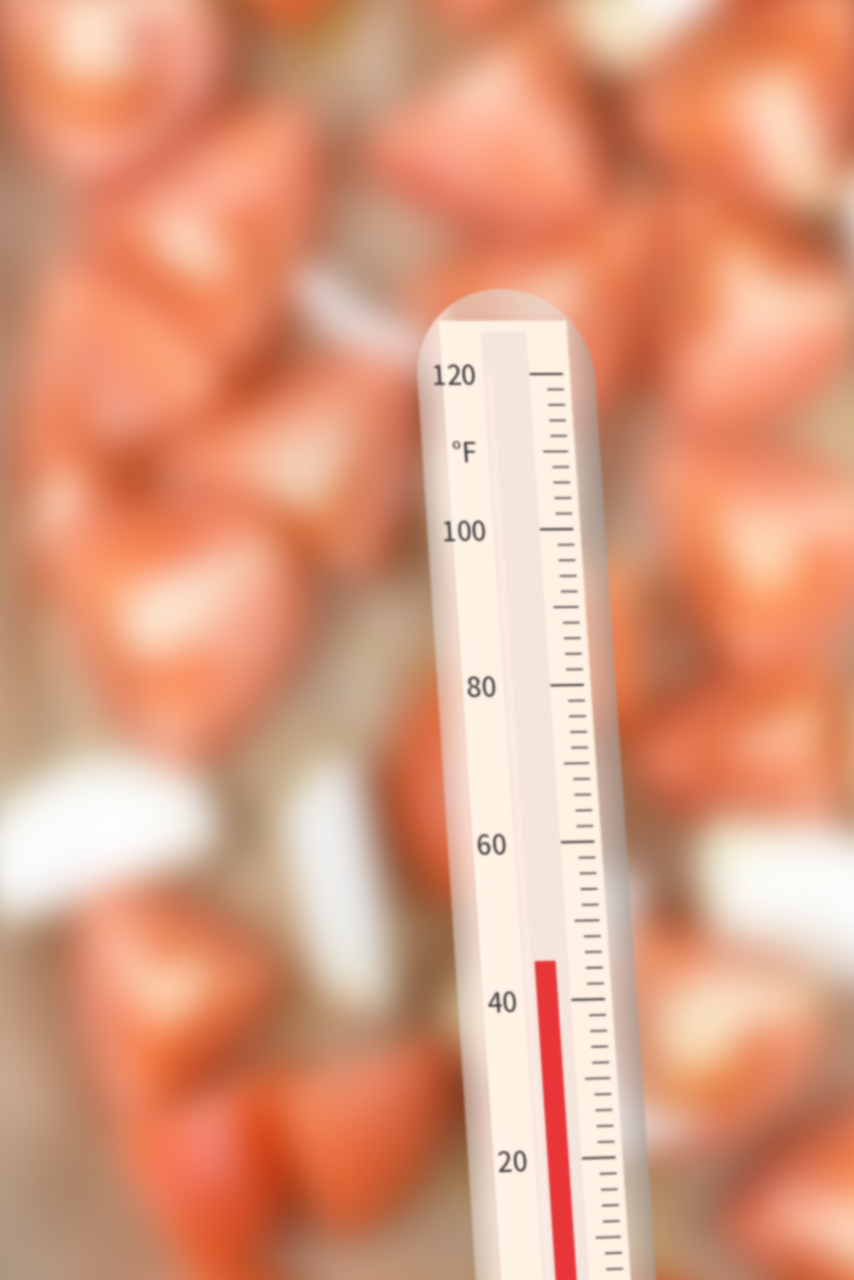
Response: 45 °F
